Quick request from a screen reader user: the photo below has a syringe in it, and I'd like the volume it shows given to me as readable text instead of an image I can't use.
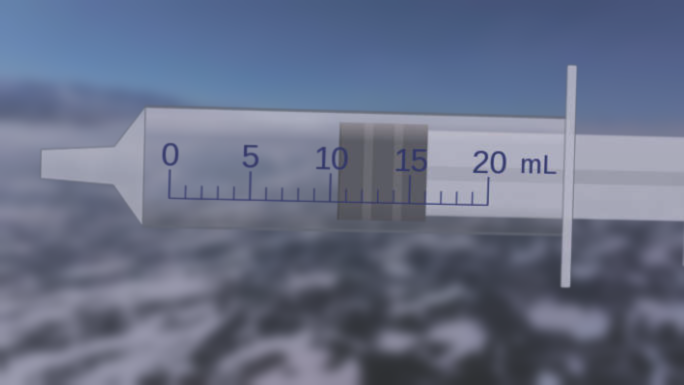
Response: 10.5 mL
